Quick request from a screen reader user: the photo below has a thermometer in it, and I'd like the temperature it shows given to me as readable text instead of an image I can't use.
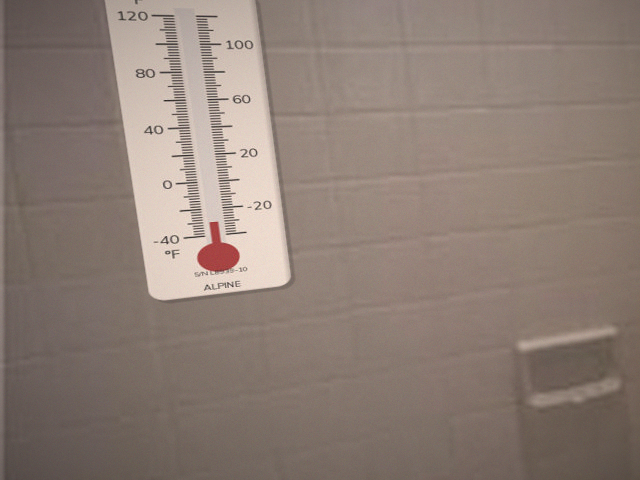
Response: -30 °F
